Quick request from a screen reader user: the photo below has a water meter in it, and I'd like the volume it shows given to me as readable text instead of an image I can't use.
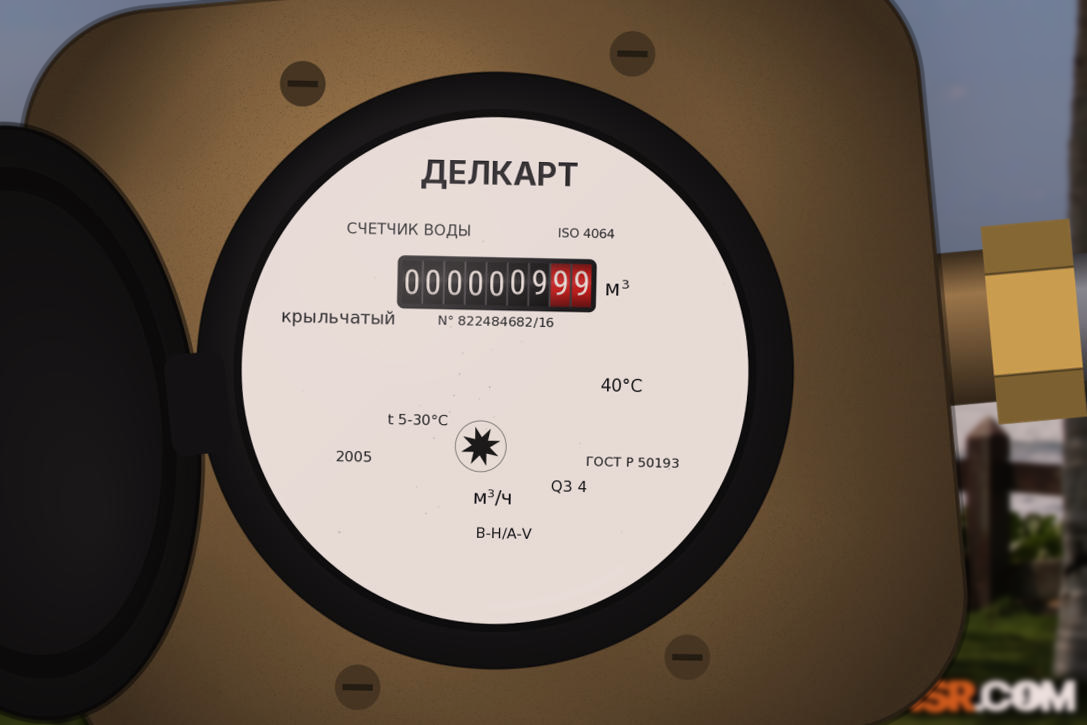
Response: 9.99 m³
